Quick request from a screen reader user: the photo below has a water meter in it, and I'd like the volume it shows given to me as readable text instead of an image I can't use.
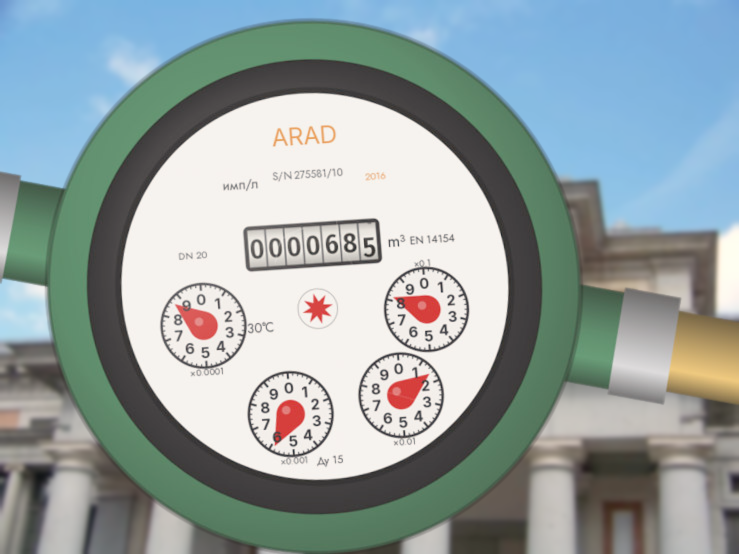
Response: 684.8158 m³
